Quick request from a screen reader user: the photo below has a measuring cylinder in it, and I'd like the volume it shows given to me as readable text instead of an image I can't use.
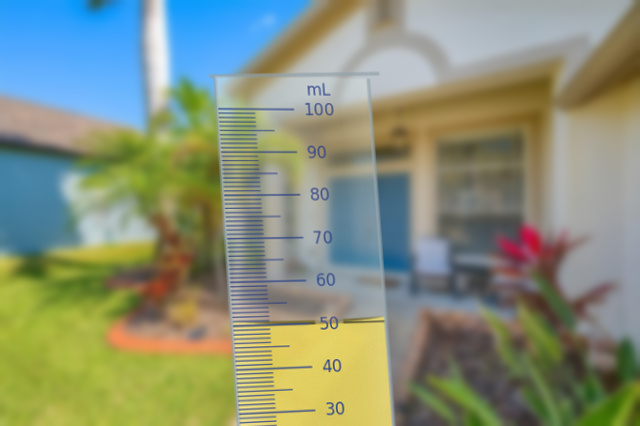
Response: 50 mL
